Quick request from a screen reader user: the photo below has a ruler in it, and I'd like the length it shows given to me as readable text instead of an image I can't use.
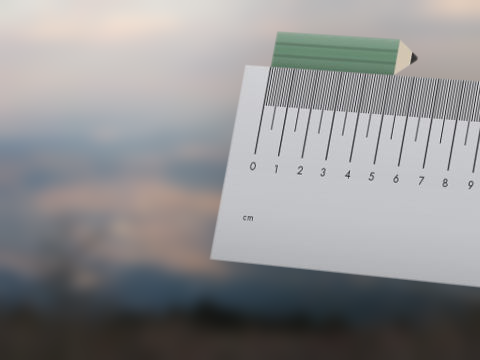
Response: 6 cm
